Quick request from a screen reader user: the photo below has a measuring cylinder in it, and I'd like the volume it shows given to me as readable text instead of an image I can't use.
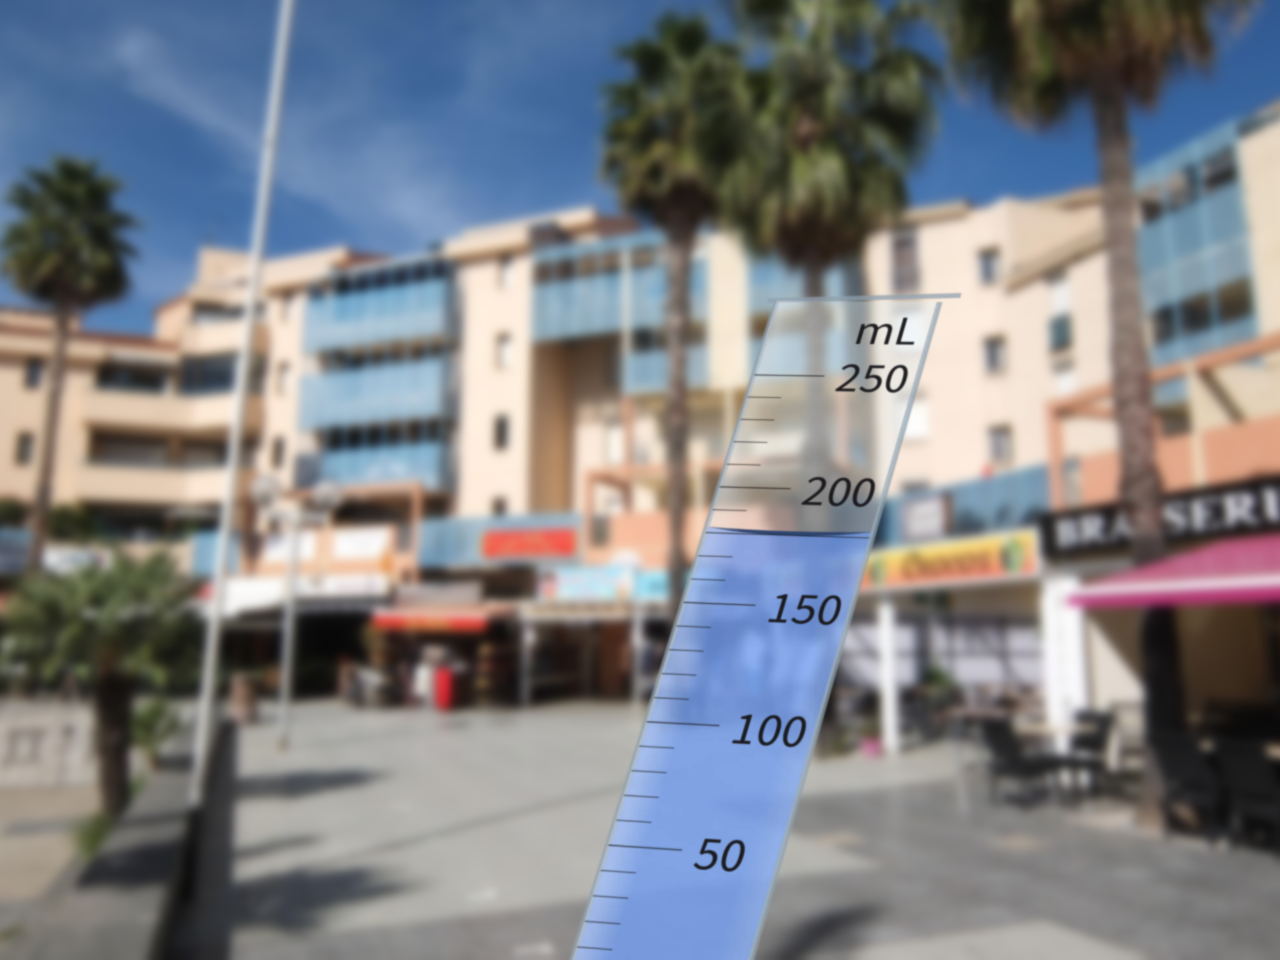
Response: 180 mL
